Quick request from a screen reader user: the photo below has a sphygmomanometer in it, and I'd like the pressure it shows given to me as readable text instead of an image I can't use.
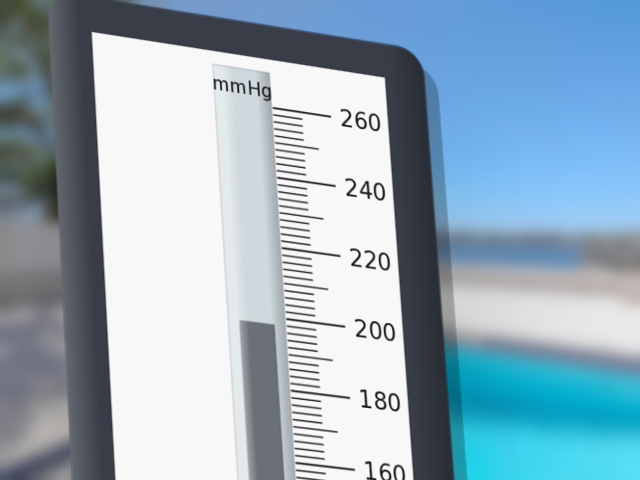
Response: 198 mmHg
